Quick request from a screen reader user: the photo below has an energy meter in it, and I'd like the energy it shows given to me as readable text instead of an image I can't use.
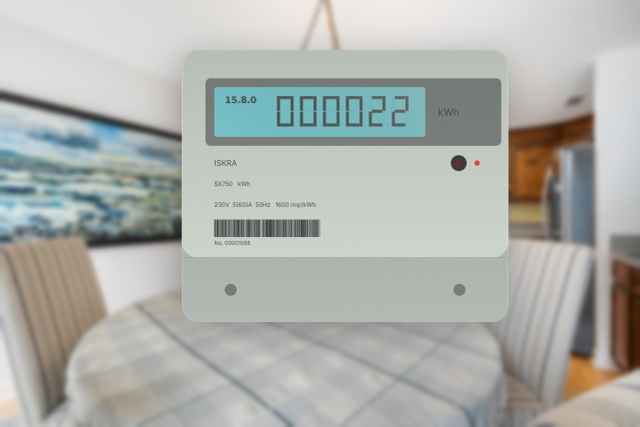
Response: 22 kWh
